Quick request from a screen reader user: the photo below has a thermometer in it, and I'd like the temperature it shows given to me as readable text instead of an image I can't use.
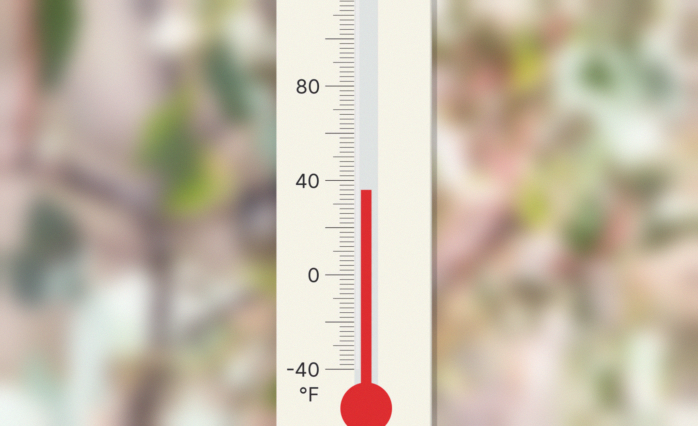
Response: 36 °F
